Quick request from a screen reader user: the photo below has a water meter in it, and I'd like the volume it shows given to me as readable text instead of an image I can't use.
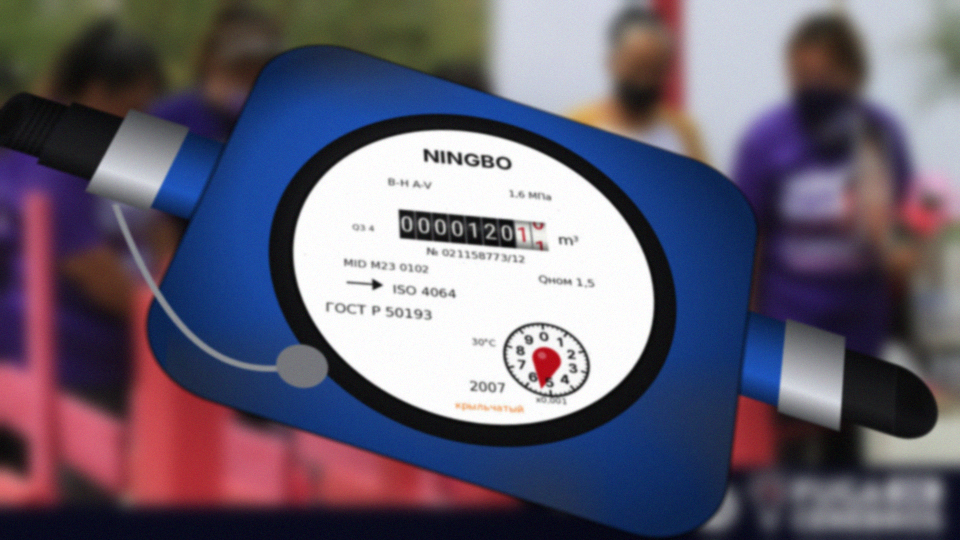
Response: 120.105 m³
